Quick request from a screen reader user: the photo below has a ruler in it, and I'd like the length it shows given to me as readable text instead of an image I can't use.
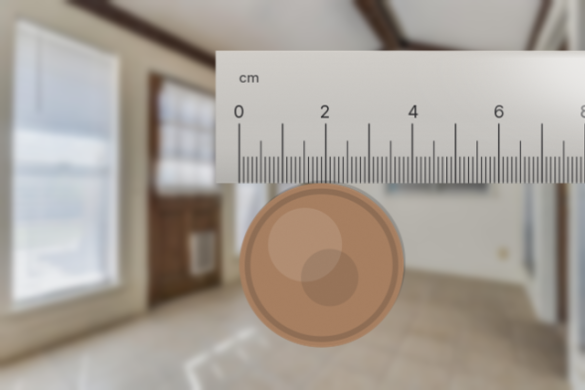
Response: 3.8 cm
